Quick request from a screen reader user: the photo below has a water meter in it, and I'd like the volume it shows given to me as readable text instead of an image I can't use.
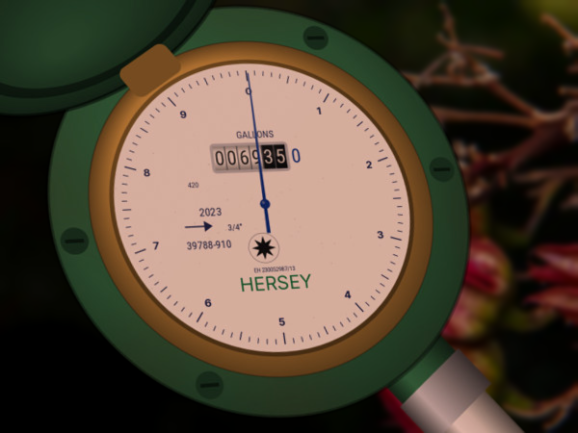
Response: 69350.0 gal
